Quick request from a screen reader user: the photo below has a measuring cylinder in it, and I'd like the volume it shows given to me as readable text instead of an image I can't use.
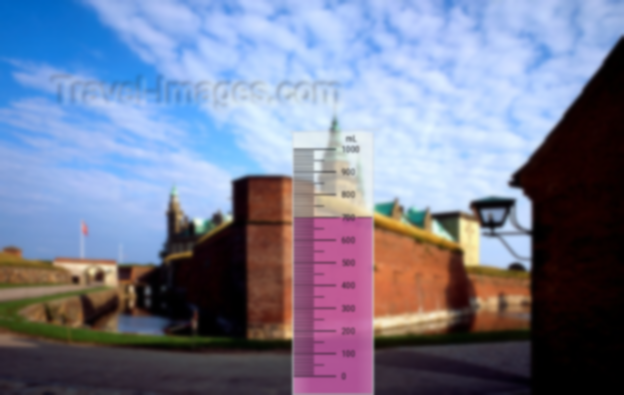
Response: 700 mL
